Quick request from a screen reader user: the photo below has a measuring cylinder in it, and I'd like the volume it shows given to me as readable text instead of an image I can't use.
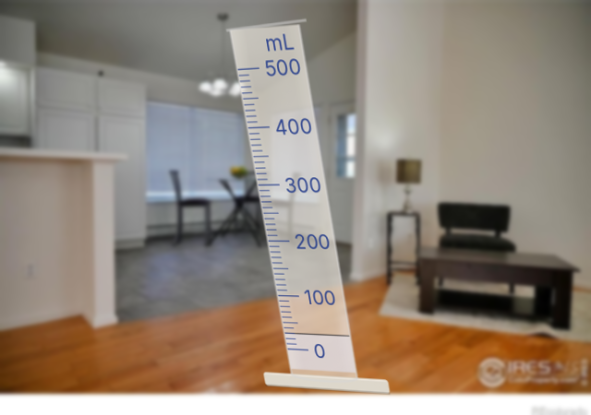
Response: 30 mL
